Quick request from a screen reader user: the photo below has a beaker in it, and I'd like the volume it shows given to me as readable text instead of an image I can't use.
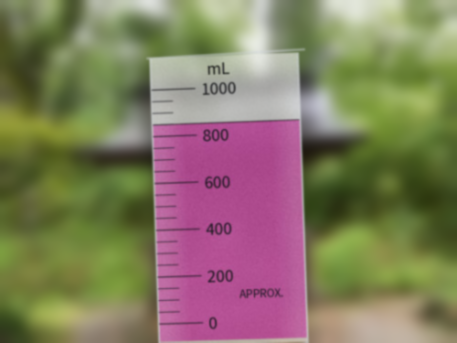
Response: 850 mL
